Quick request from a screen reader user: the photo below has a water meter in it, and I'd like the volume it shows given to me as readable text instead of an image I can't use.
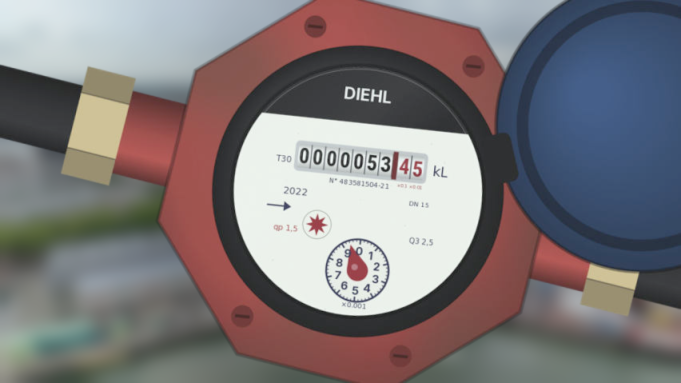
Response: 53.449 kL
